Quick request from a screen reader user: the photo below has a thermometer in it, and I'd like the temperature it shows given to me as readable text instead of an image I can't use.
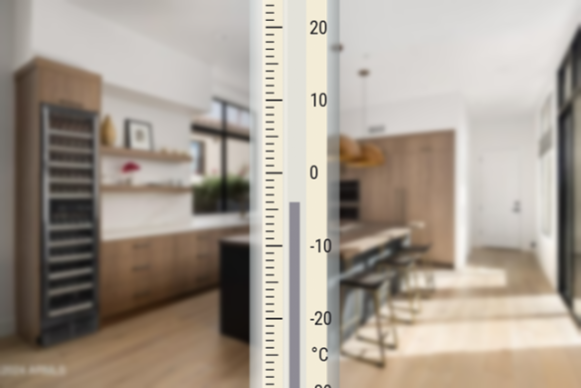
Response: -4 °C
